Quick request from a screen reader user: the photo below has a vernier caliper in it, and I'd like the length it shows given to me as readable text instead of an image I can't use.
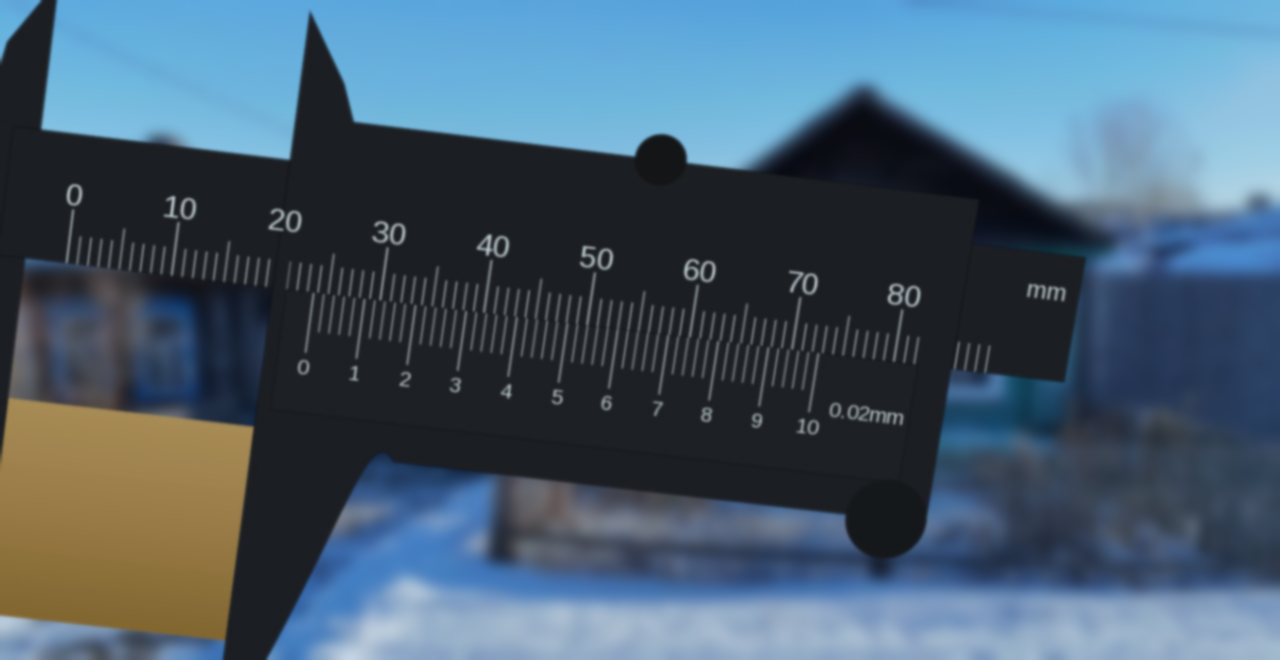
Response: 23.6 mm
